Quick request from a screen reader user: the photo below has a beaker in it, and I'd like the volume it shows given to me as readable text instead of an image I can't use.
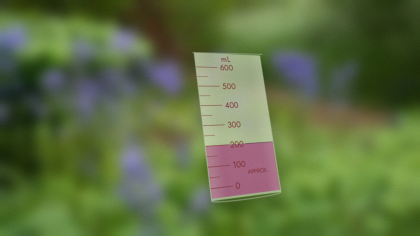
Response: 200 mL
